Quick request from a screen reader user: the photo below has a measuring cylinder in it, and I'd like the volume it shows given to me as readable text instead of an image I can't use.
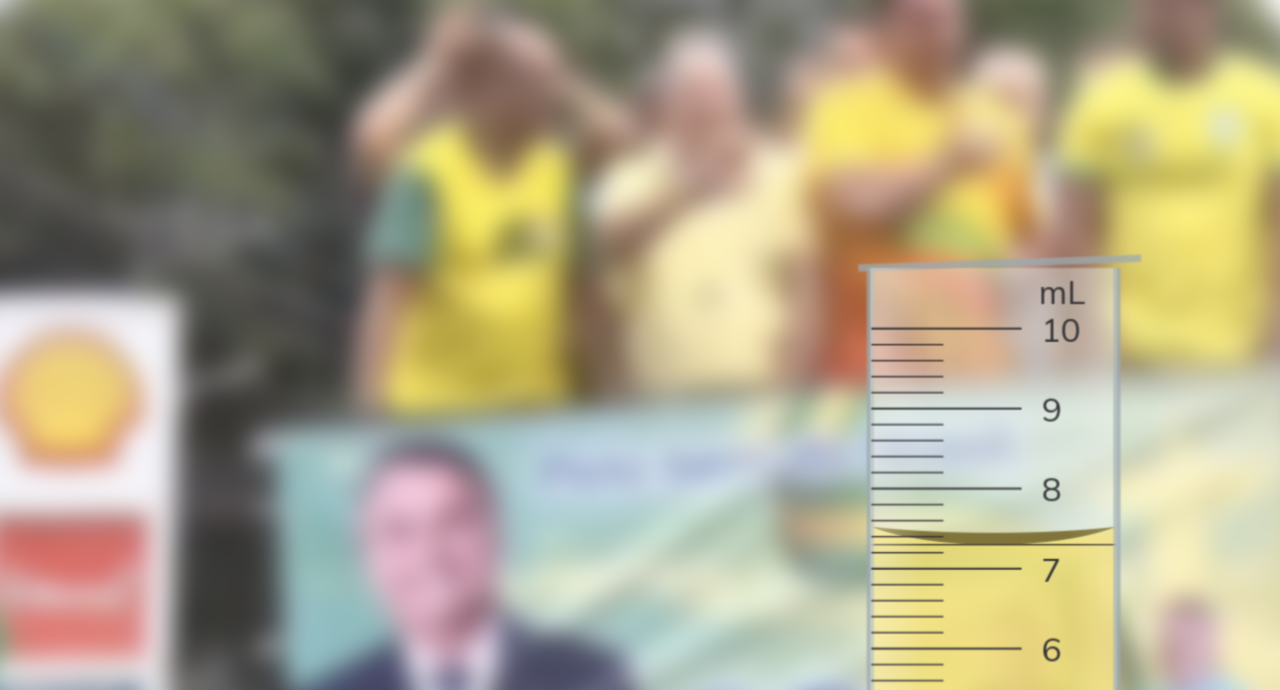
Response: 7.3 mL
